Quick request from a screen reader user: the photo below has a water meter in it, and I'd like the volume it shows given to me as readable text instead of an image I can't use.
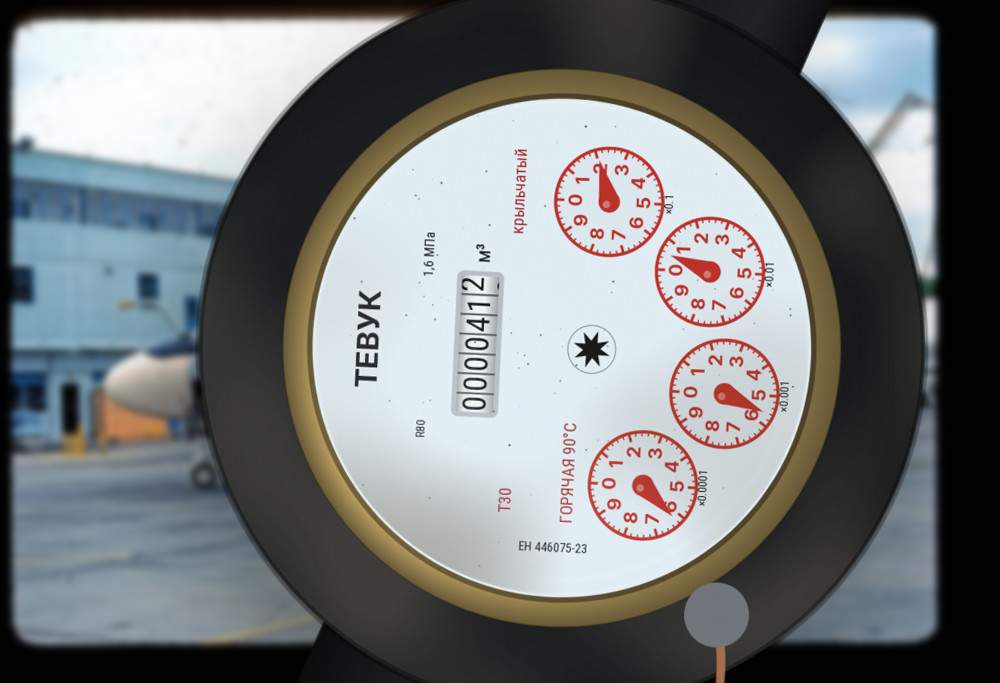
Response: 412.2056 m³
